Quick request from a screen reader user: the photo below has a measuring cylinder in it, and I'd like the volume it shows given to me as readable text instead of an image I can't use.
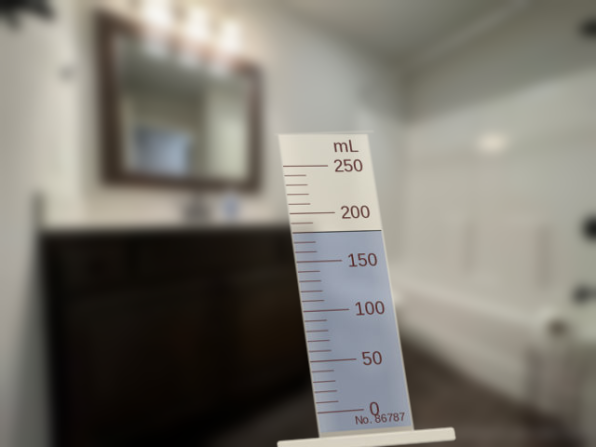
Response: 180 mL
